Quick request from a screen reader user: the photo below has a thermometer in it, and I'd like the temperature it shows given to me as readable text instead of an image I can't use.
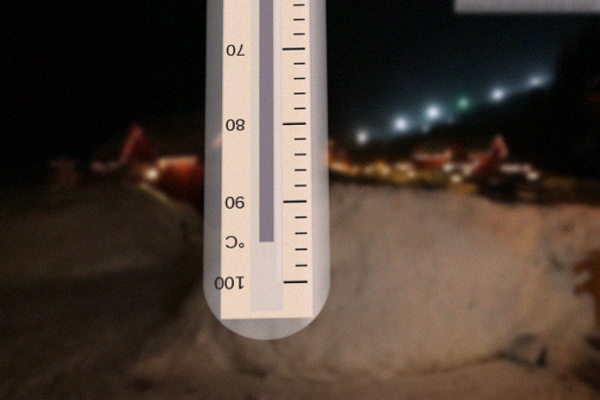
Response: 95 °C
